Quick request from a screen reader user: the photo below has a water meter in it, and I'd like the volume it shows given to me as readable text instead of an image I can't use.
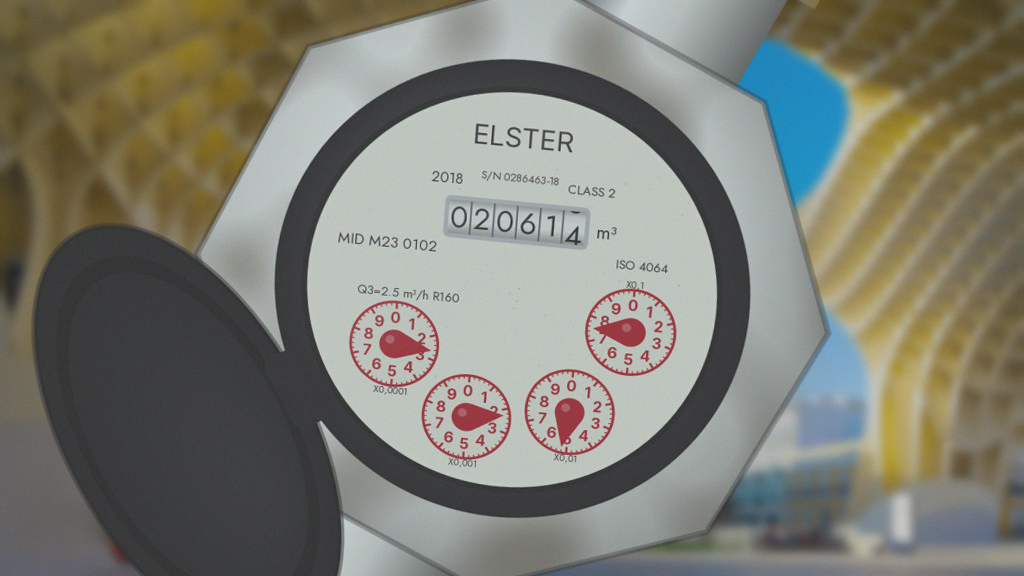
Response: 20613.7522 m³
